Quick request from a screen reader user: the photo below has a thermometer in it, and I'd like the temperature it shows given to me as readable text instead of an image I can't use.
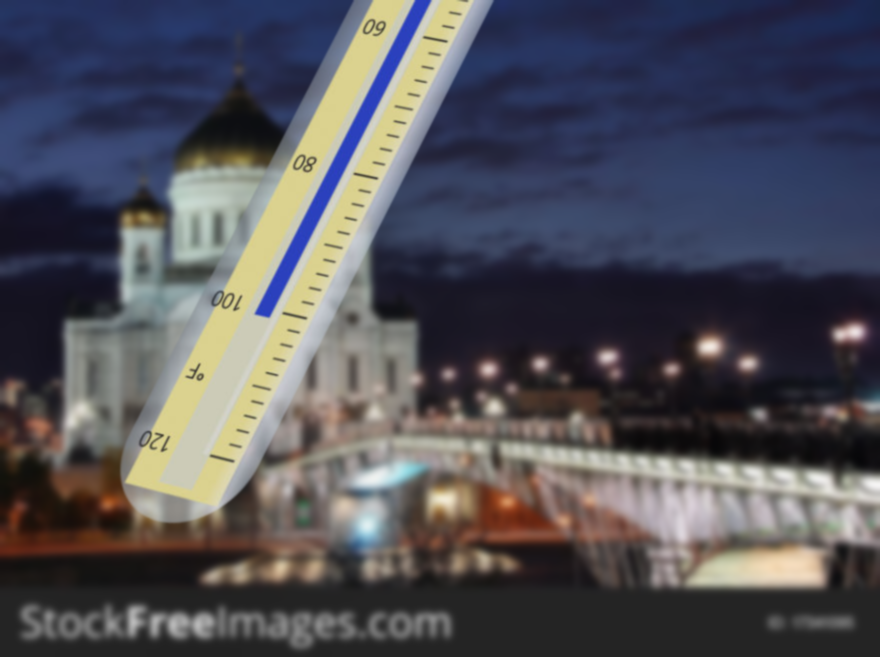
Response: 101 °F
